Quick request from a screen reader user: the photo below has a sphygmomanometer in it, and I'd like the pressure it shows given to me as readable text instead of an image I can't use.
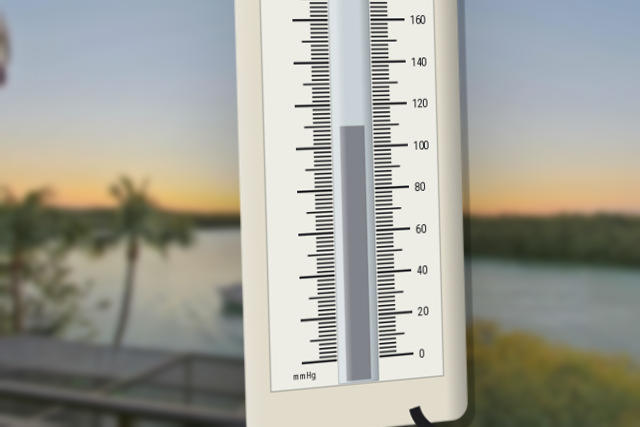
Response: 110 mmHg
